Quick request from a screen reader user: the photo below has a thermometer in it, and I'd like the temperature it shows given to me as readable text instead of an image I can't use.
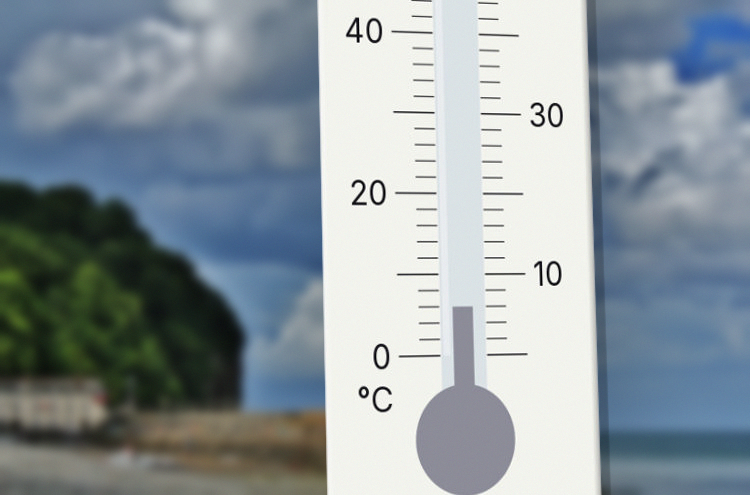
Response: 6 °C
